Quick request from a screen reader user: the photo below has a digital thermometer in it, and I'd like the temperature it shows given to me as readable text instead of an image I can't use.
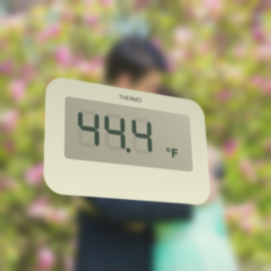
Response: 44.4 °F
